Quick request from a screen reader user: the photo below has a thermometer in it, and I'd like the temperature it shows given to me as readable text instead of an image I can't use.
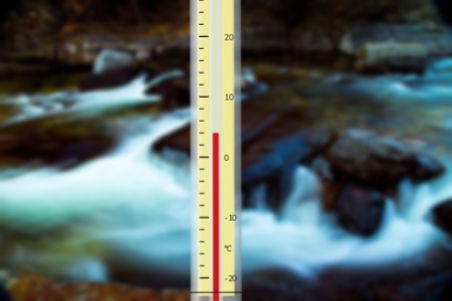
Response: 4 °C
